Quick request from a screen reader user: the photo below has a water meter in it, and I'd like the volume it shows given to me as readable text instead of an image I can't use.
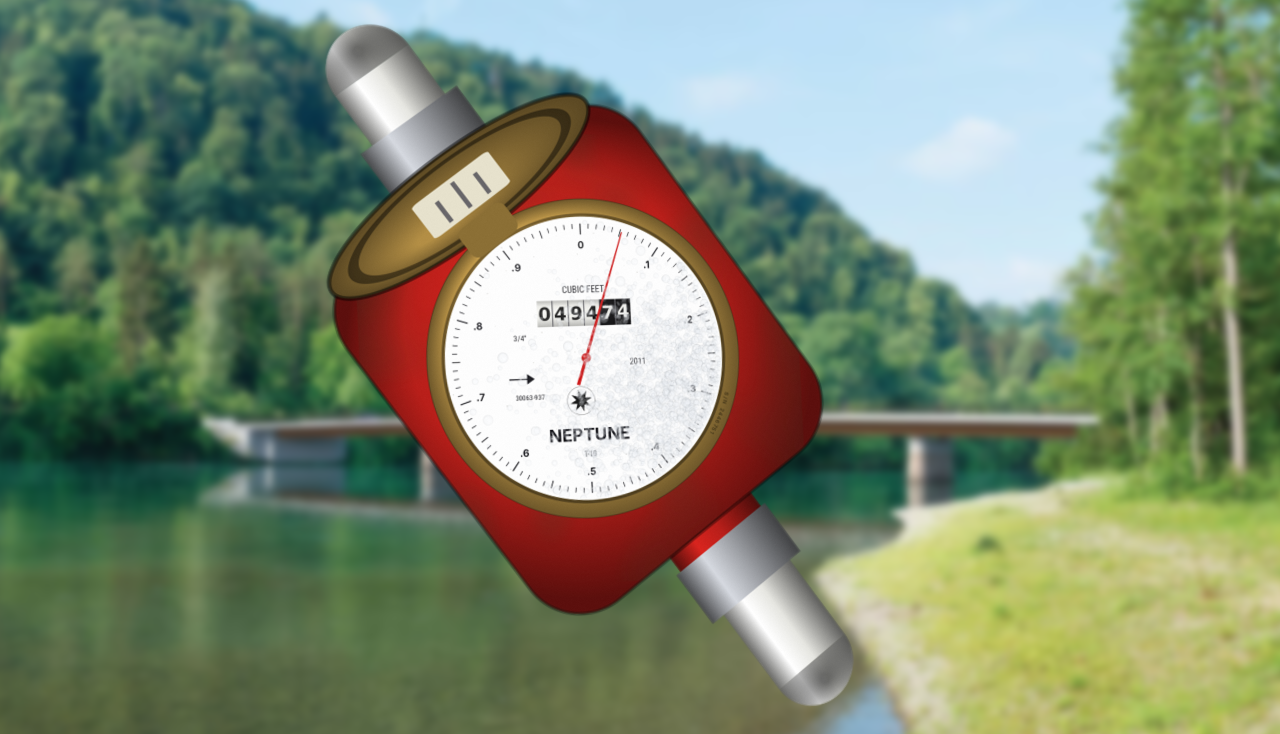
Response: 49474.05 ft³
